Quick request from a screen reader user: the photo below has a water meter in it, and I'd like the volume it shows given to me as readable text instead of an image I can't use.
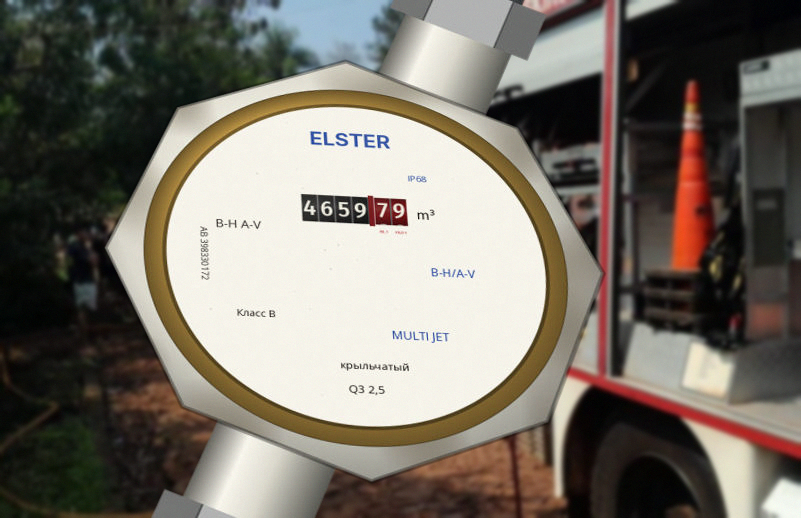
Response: 4659.79 m³
